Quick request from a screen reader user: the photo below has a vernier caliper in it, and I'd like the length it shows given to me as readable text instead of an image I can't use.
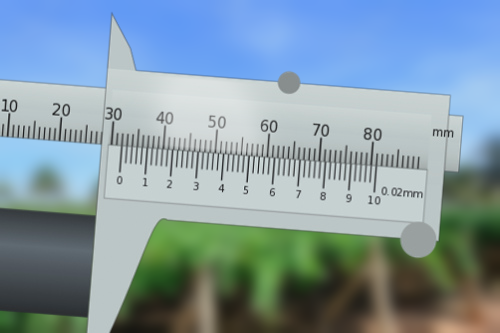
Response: 32.0 mm
